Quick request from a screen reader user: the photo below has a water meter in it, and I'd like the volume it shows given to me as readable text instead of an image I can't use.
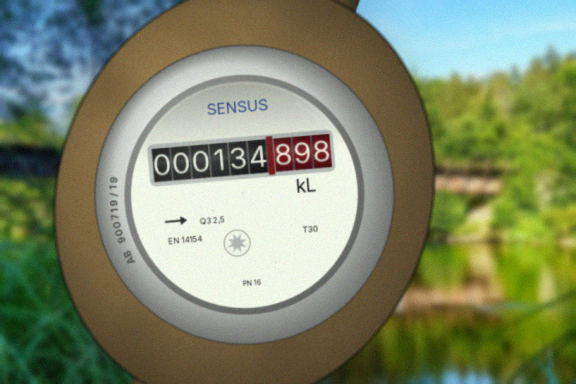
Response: 134.898 kL
